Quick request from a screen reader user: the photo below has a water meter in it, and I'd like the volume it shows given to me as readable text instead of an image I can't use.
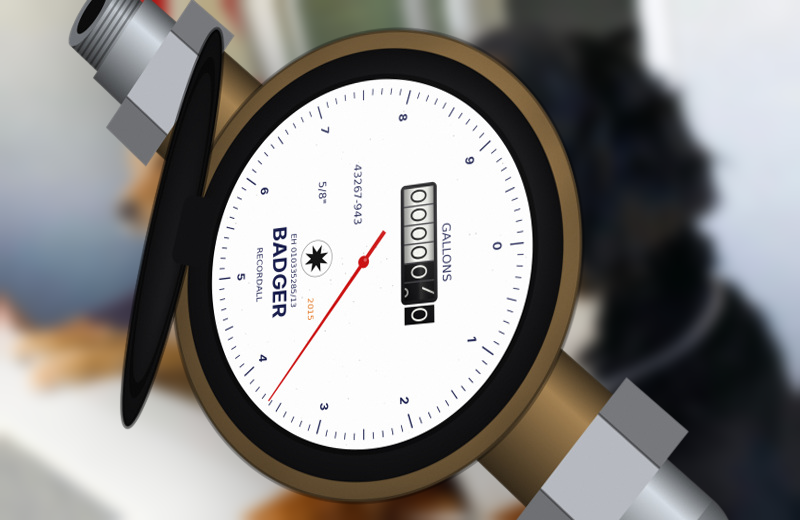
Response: 73.6 gal
